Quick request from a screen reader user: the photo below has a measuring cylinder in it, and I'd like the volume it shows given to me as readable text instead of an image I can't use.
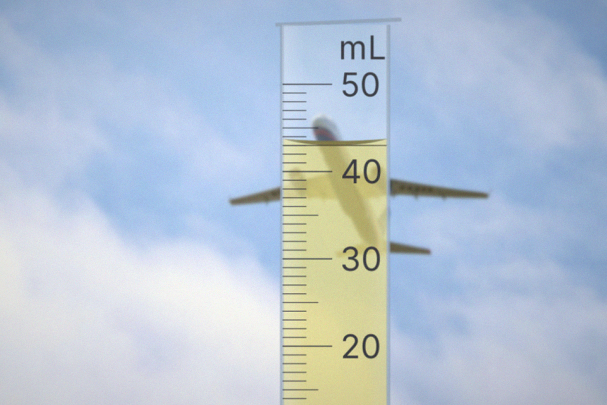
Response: 43 mL
